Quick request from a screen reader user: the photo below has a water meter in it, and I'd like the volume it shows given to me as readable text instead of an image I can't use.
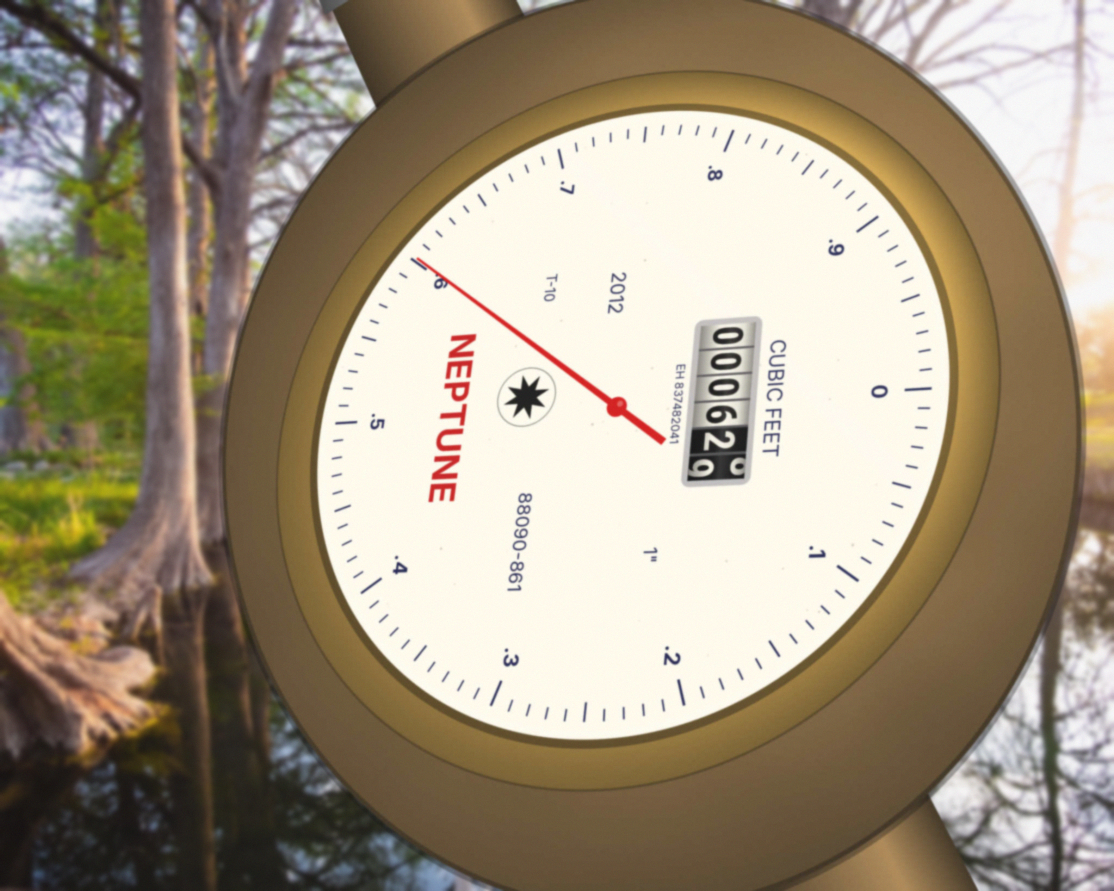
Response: 628.60 ft³
